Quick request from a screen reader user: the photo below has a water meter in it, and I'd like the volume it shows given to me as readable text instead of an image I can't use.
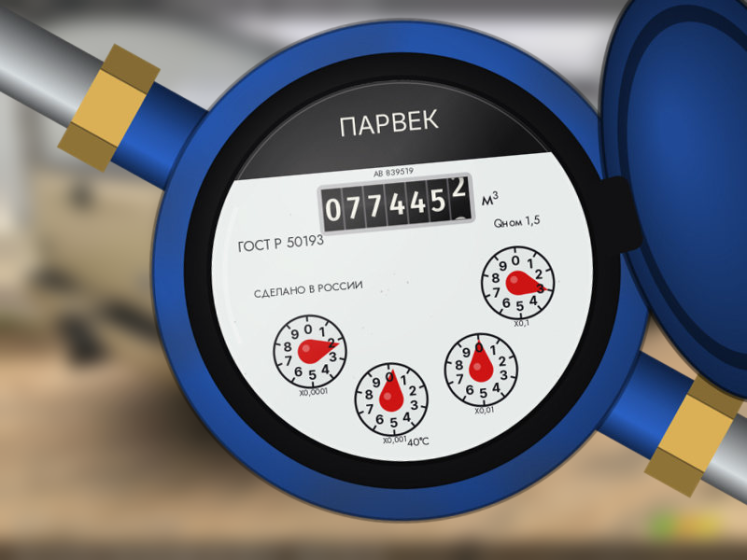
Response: 774452.3002 m³
